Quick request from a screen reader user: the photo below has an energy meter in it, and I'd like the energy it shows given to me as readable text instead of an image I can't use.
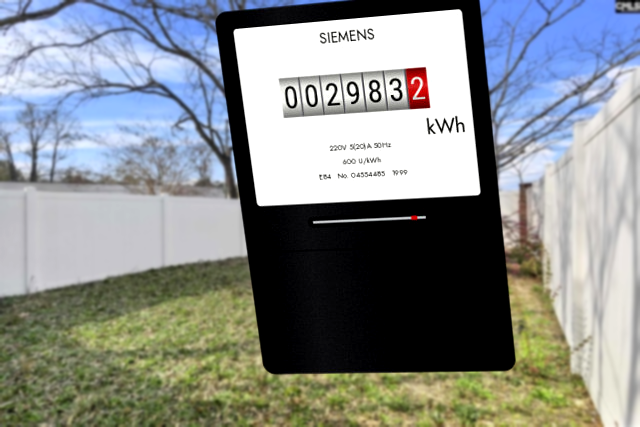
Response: 2983.2 kWh
